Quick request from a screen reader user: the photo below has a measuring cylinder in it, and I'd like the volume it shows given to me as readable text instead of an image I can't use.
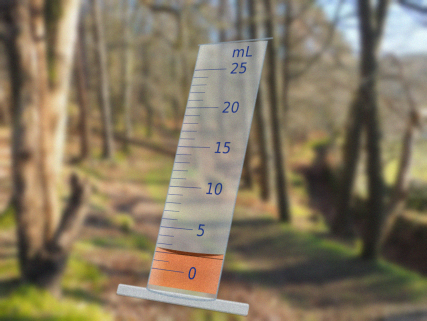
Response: 2 mL
